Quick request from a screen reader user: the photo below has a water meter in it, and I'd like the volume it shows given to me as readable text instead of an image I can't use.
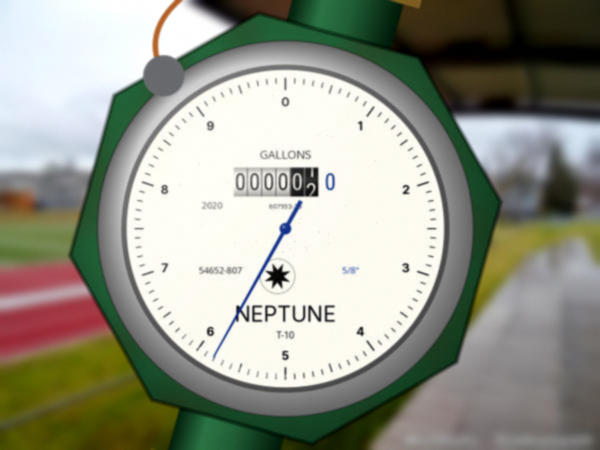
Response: 15.8 gal
